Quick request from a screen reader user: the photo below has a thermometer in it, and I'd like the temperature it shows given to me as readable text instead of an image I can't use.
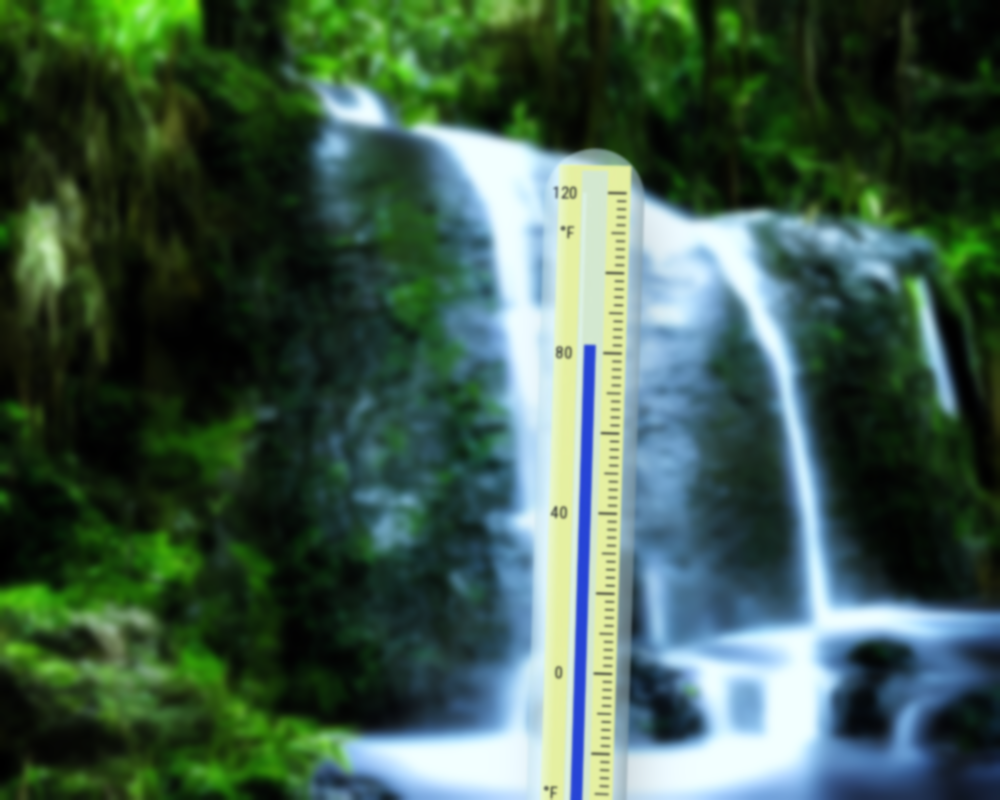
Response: 82 °F
